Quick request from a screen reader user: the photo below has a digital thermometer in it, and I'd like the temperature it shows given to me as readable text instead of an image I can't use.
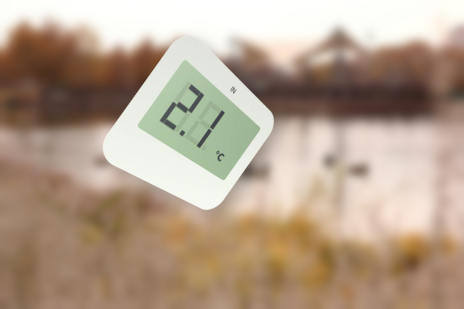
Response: 2.1 °C
